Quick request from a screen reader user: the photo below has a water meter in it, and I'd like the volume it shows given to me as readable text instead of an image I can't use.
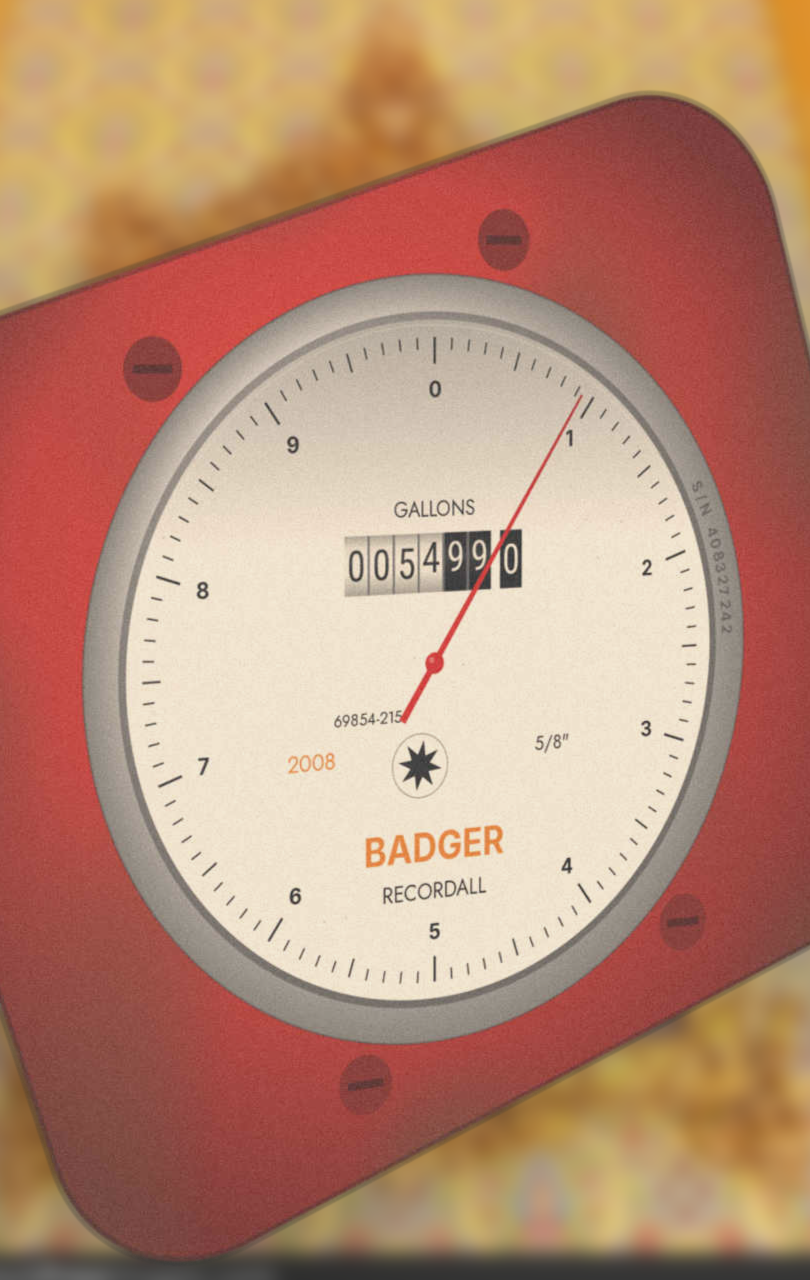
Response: 54990.9 gal
